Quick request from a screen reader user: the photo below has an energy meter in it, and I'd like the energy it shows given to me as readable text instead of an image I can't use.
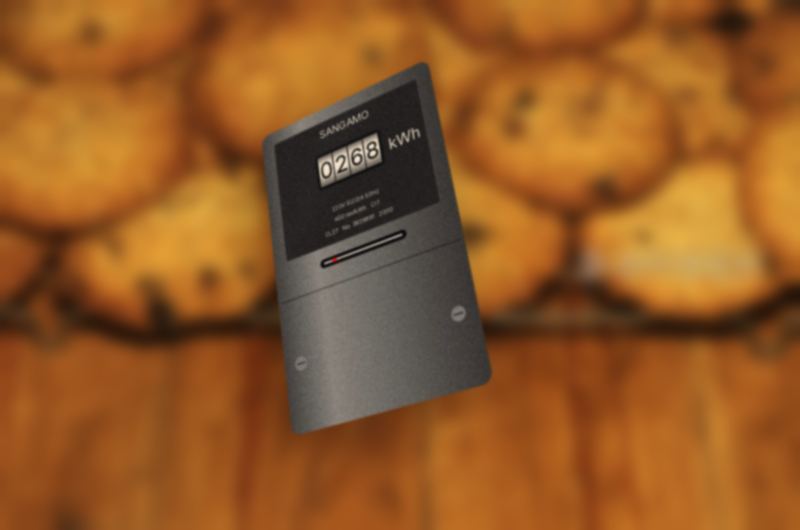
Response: 268 kWh
